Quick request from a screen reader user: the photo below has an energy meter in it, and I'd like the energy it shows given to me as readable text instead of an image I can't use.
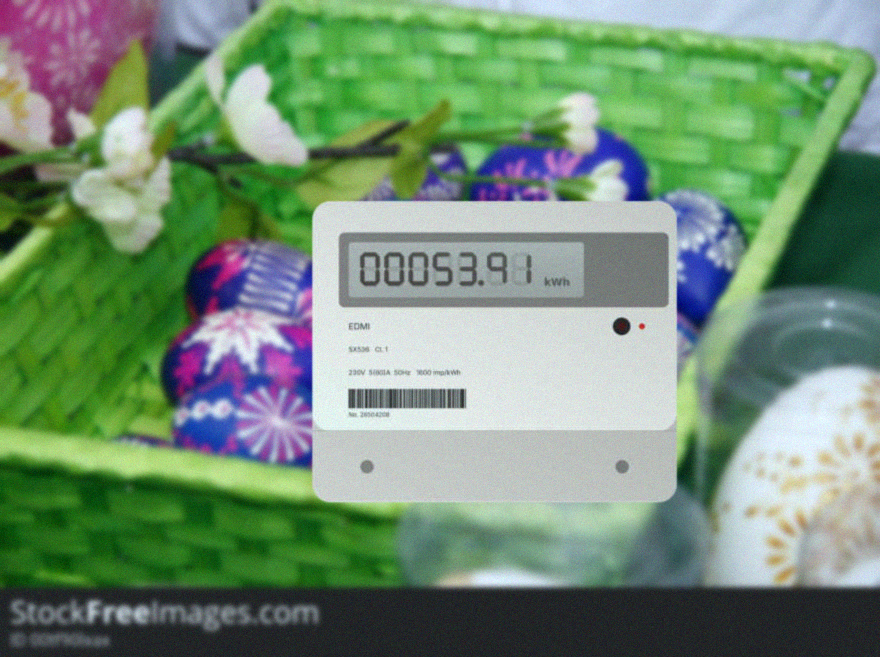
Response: 53.91 kWh
